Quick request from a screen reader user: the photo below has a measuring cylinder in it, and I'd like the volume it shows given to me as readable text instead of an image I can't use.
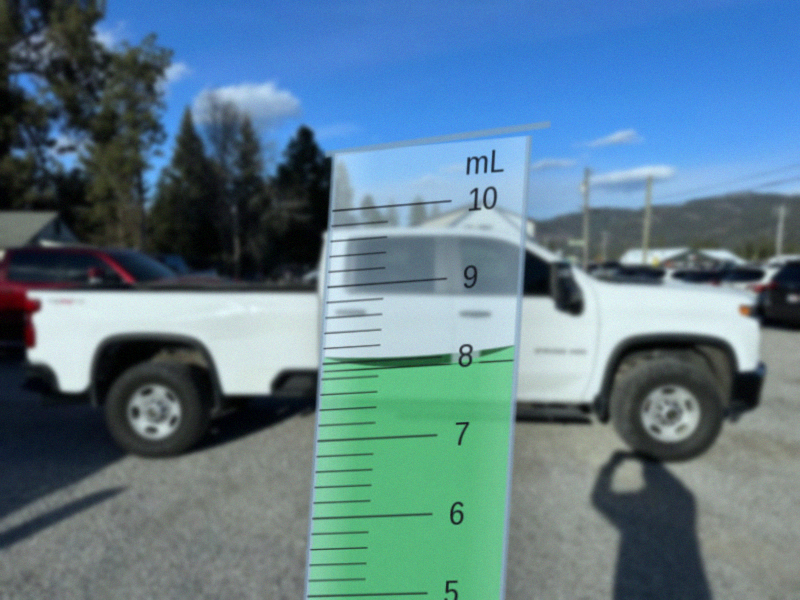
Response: 7.9 mL
